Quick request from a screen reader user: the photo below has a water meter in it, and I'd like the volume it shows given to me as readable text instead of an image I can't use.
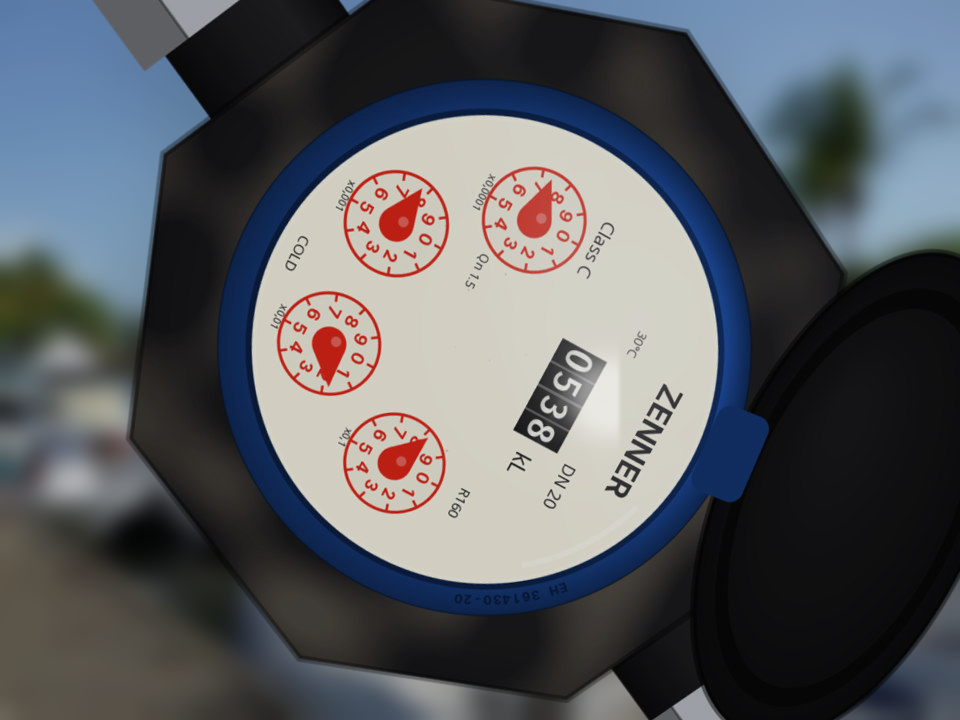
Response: 538.8177 kL
